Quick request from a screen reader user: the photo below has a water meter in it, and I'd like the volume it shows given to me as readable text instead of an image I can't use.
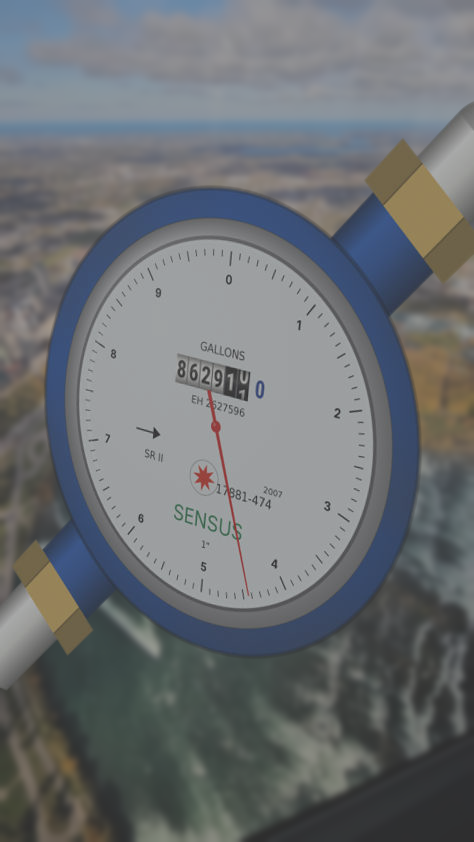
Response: 8629104.4 gal
